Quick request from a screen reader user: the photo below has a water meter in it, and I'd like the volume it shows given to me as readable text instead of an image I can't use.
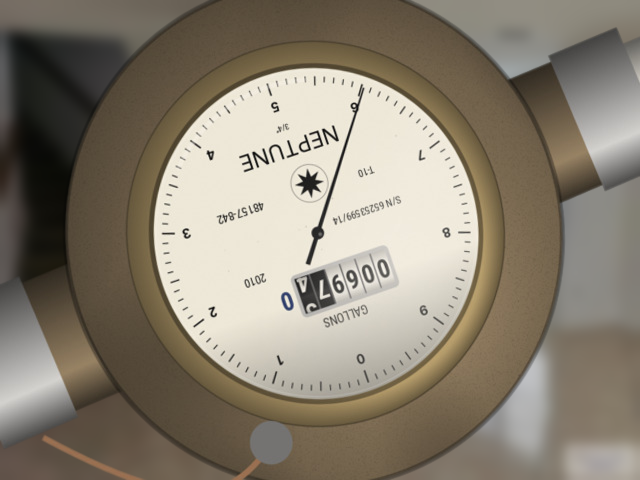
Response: 69736.0 gal
